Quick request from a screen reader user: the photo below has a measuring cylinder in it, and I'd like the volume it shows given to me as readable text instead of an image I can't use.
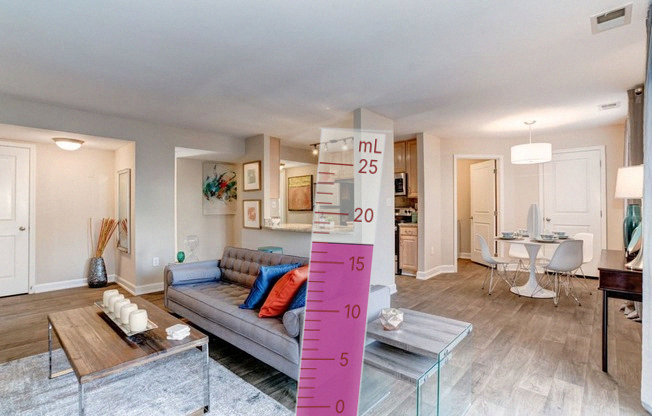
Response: 17 mL
